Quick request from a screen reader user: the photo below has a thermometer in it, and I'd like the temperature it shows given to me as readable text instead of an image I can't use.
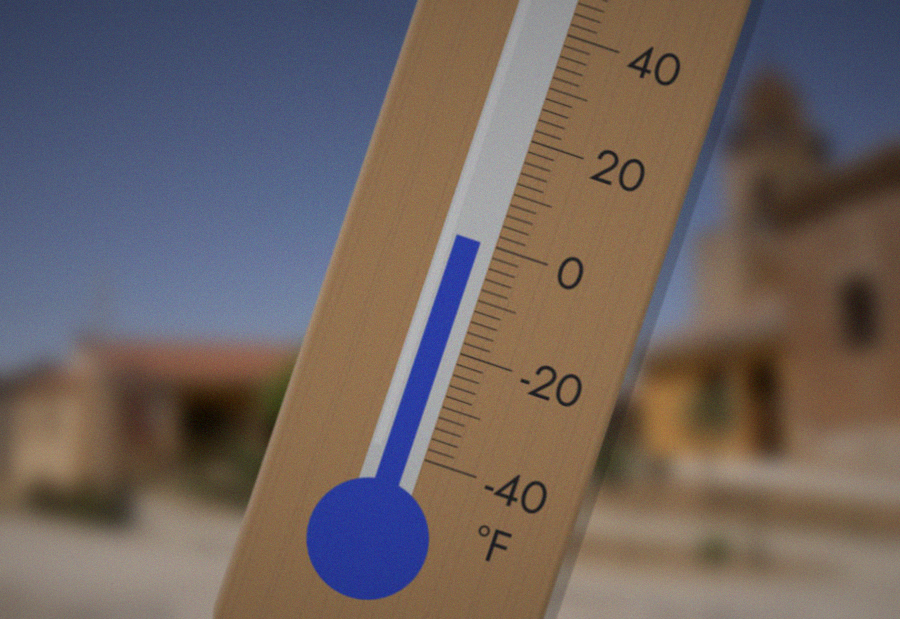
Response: 0 °F
